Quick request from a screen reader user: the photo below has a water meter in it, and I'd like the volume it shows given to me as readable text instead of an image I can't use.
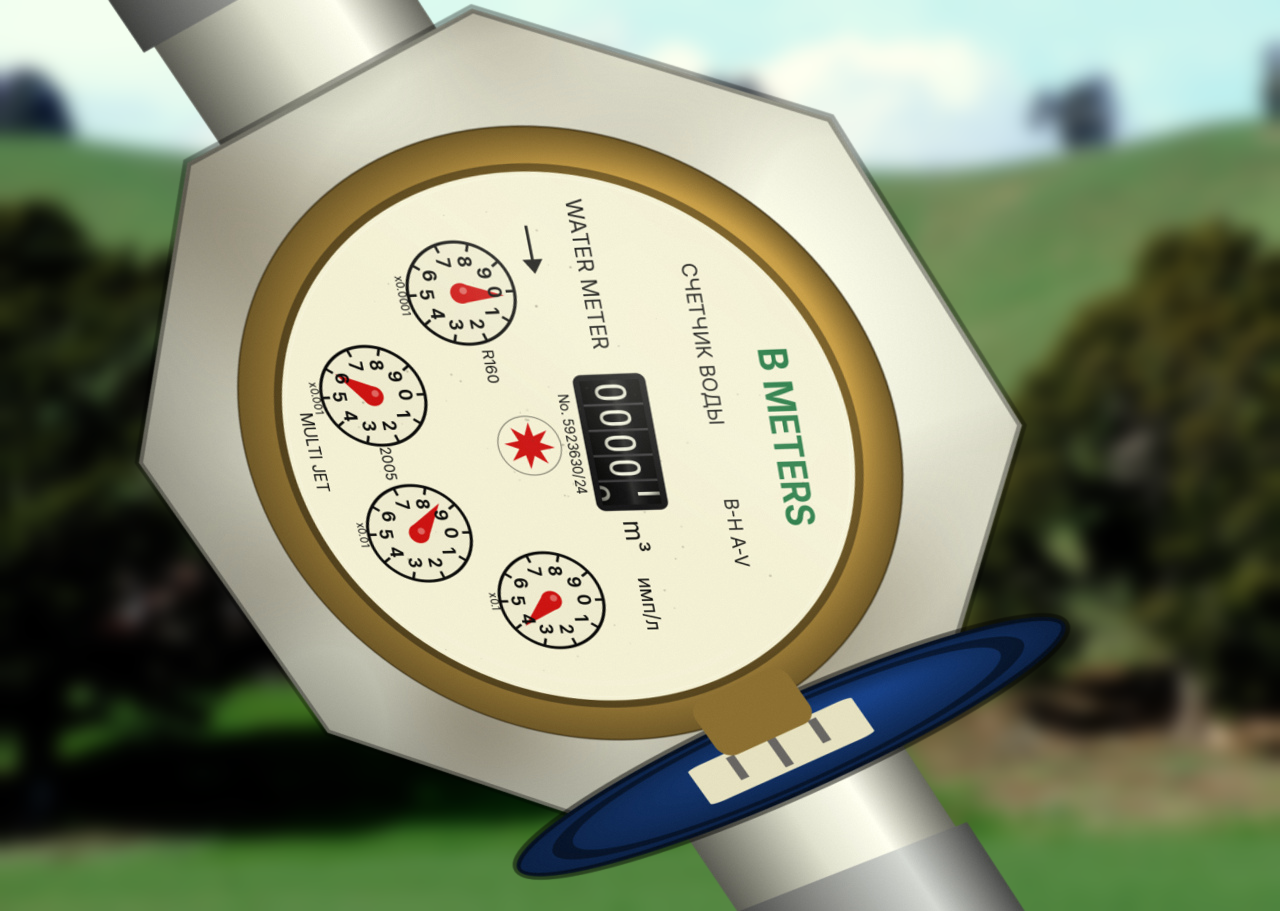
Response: 1.3860 m³
